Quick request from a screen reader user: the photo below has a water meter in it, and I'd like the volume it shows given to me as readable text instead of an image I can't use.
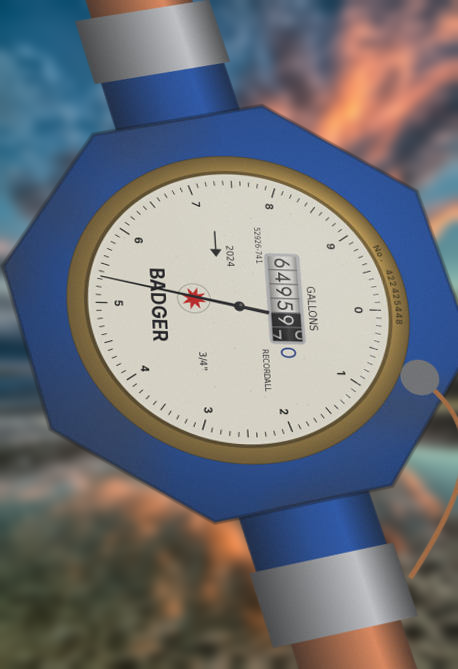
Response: 6495965.3 gal
